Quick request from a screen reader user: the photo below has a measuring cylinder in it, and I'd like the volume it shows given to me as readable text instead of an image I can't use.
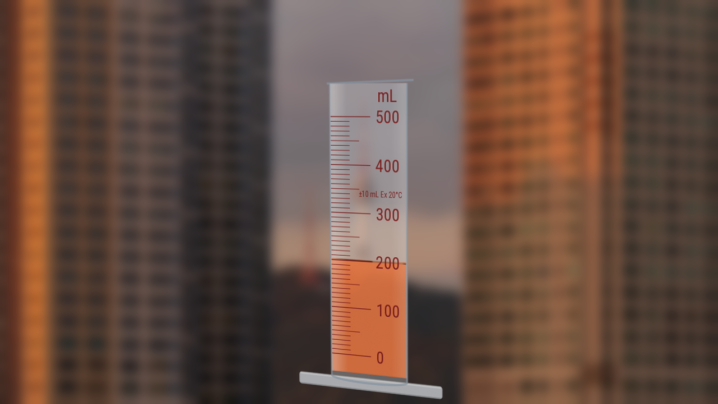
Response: 200 mL
